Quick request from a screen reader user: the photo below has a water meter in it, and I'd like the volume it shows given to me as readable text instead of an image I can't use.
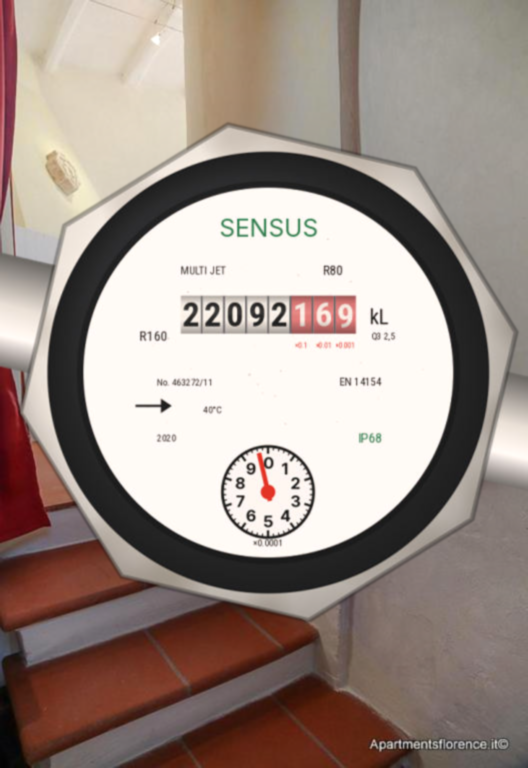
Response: 22092.1689 kL
